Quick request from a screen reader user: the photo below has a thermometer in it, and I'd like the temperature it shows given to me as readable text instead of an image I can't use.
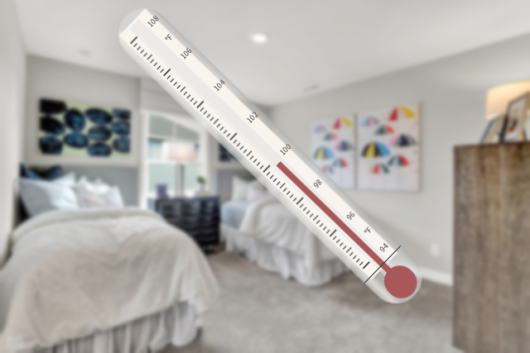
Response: 99.8 °F
